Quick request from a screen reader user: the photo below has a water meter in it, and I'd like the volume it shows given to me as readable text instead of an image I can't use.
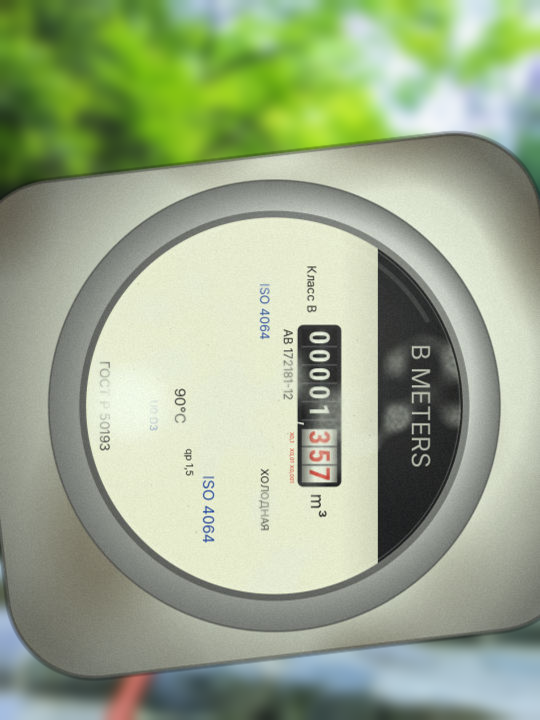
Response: 1.357 m³
